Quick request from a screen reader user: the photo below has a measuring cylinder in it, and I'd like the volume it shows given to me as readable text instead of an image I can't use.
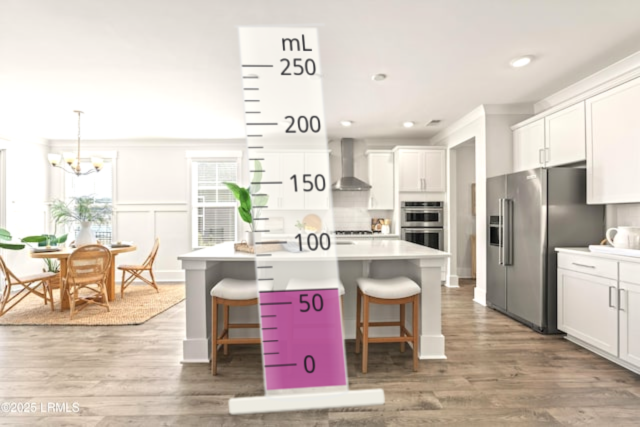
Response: 60 mL
